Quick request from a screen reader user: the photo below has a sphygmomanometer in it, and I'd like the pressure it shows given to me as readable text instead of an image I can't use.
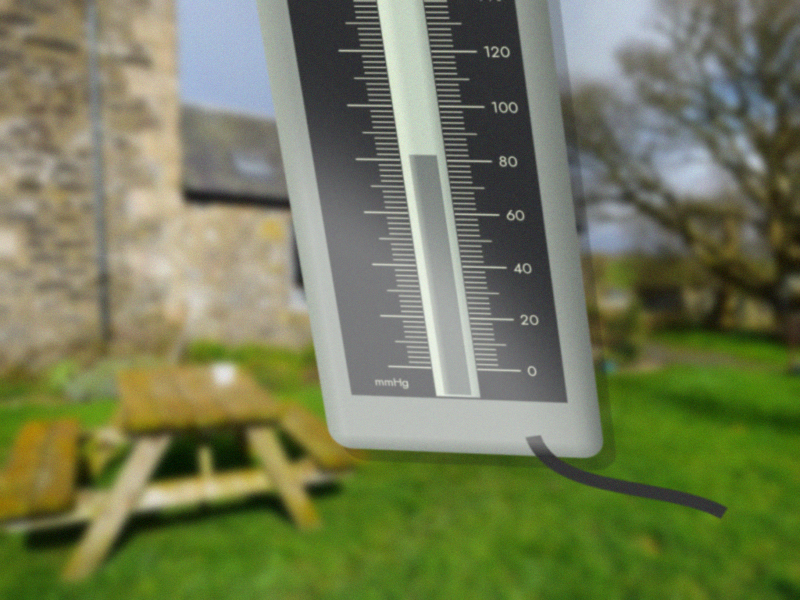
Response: 82 mmHg
